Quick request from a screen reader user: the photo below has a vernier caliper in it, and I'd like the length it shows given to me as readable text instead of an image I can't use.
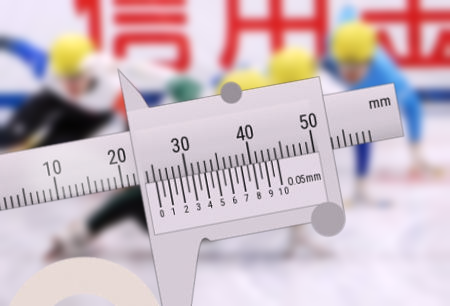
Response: 25.2 mm
